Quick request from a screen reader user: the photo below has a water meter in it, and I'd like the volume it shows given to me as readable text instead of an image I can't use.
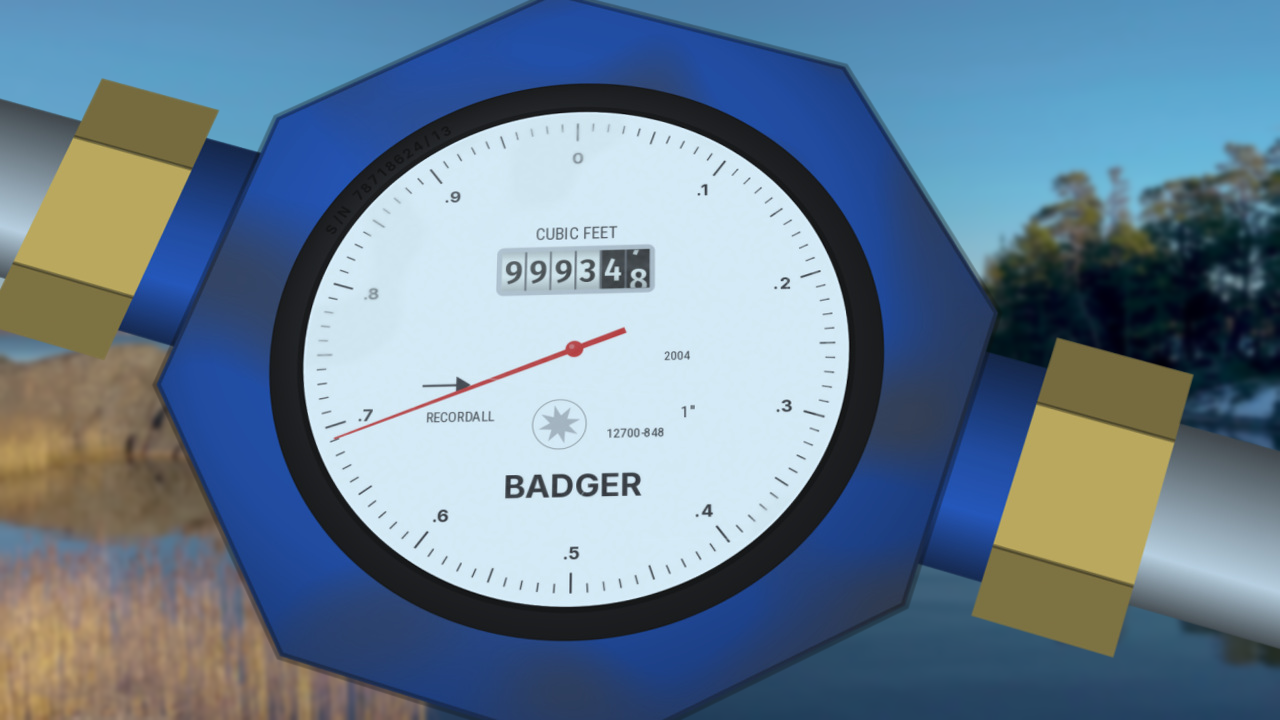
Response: 999347.69 ft³
